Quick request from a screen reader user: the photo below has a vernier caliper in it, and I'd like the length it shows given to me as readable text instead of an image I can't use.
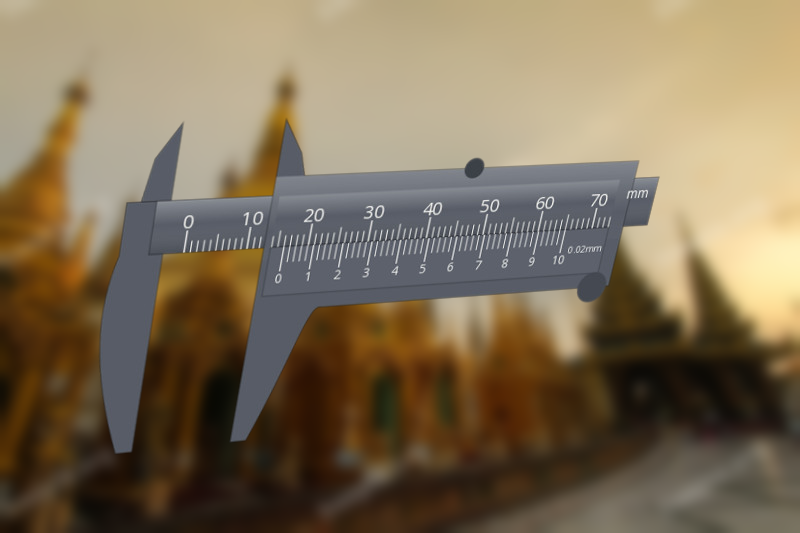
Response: 16.0 mm
